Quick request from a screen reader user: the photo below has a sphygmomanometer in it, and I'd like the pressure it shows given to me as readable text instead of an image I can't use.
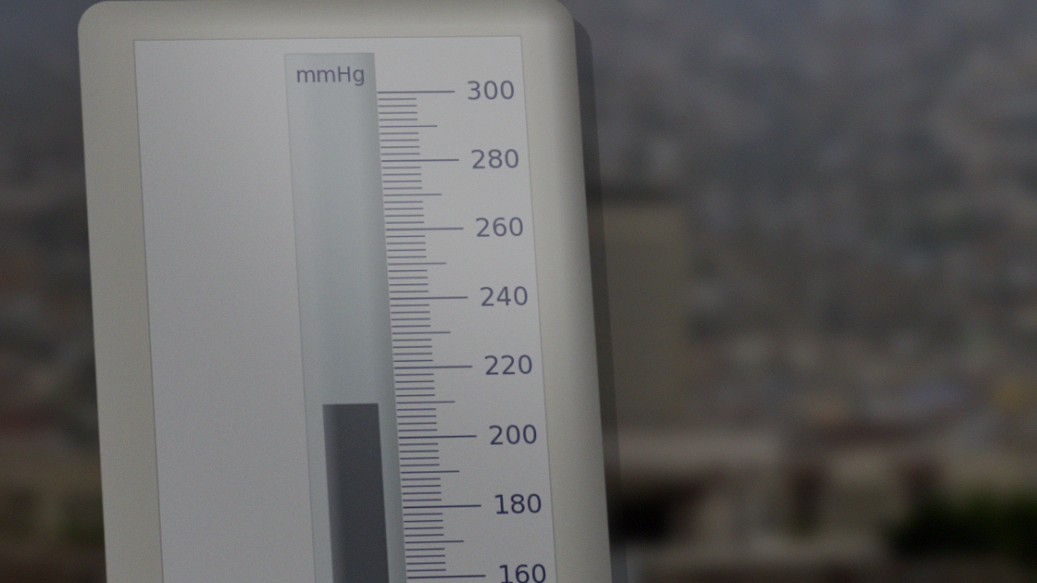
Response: 210 mmHg
